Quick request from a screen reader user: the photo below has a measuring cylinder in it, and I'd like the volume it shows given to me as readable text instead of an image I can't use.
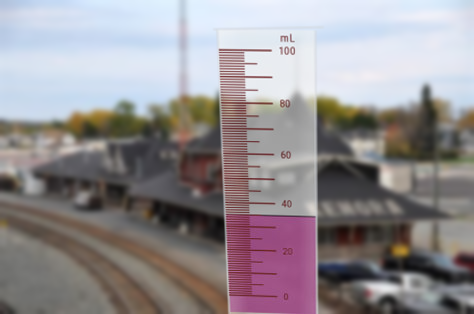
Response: 35 mL
